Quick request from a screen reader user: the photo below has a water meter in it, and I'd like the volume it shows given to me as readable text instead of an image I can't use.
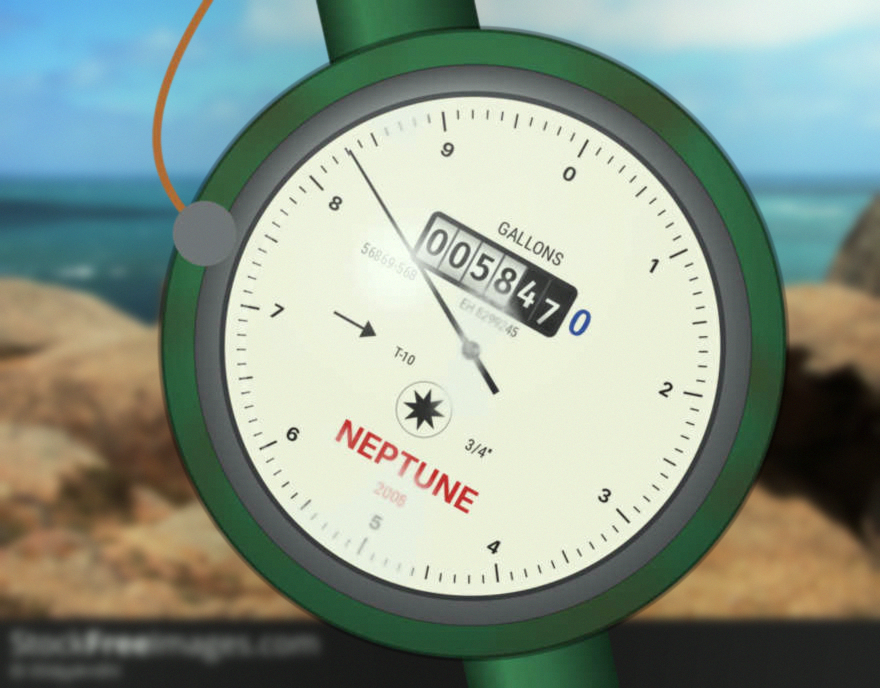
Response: 58468.3 gal
